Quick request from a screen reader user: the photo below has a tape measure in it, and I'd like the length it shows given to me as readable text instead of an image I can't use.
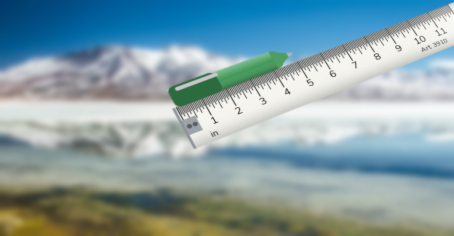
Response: 5 in
